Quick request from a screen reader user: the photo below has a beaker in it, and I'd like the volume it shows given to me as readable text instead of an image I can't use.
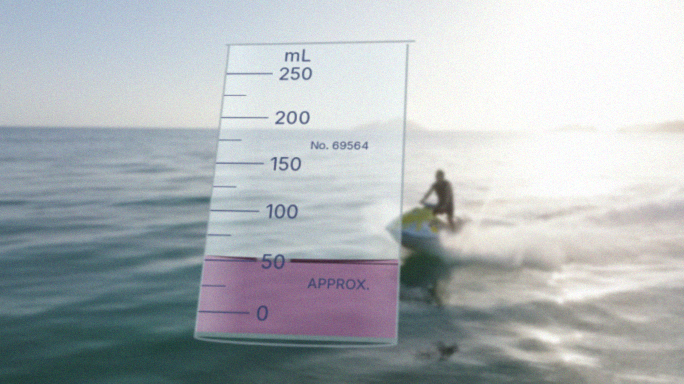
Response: 50 mL
